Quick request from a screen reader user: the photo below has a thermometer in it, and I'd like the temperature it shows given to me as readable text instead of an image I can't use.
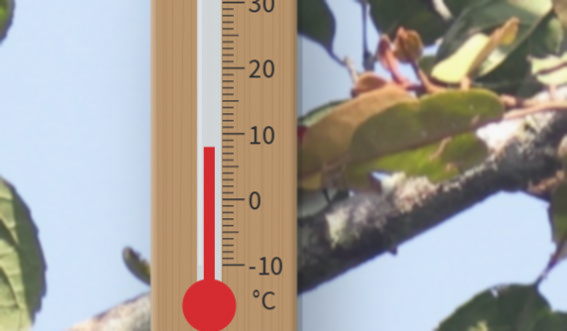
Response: 8 °C
